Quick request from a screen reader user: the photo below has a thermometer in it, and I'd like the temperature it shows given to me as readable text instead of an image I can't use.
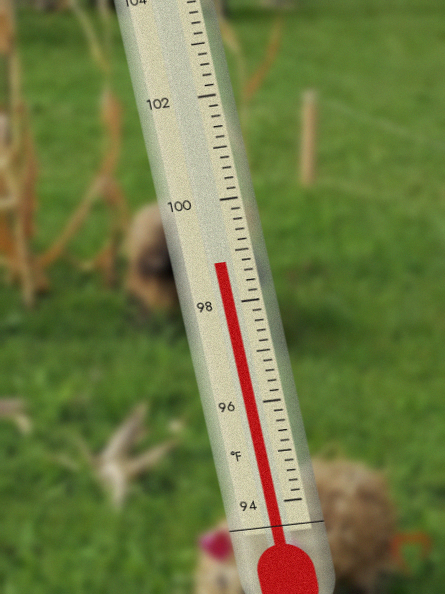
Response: 98.8 °F
